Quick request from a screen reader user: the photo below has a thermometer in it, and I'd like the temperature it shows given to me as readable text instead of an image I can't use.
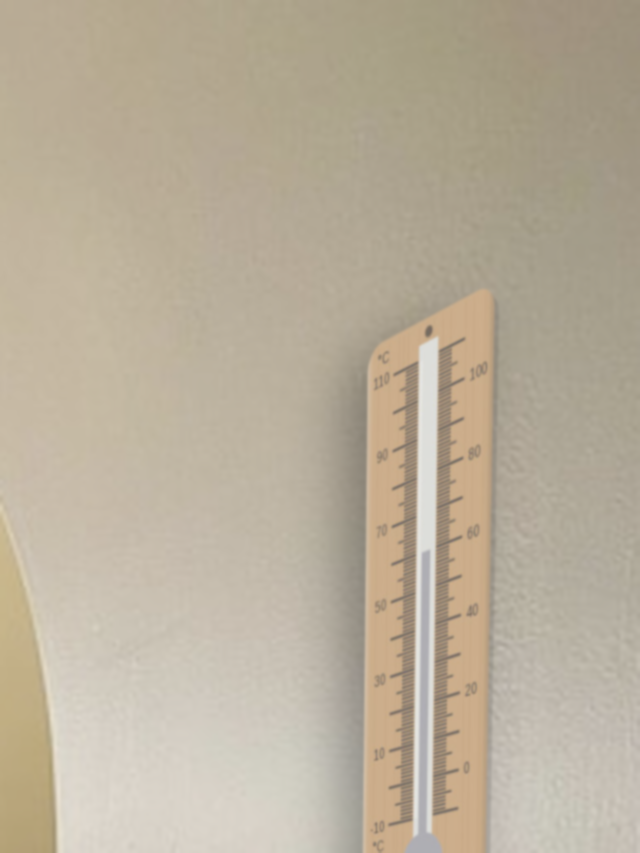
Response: 60 °C
